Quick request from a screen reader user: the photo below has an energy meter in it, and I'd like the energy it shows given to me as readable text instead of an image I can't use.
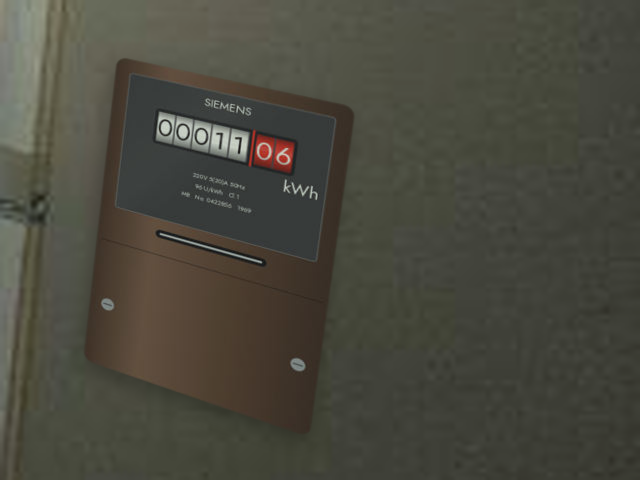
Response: 11.06 kWh
